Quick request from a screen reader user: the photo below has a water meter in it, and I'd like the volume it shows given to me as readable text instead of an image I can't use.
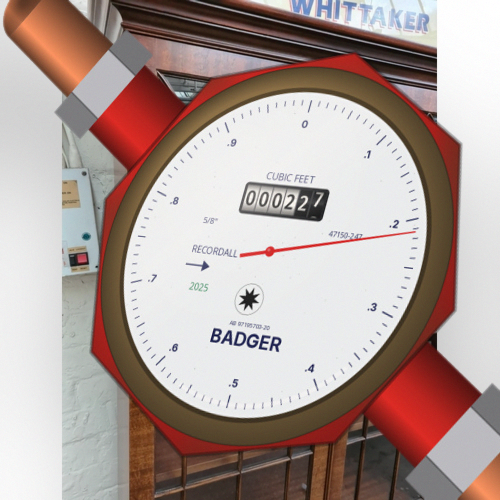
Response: 227.21 ft³
